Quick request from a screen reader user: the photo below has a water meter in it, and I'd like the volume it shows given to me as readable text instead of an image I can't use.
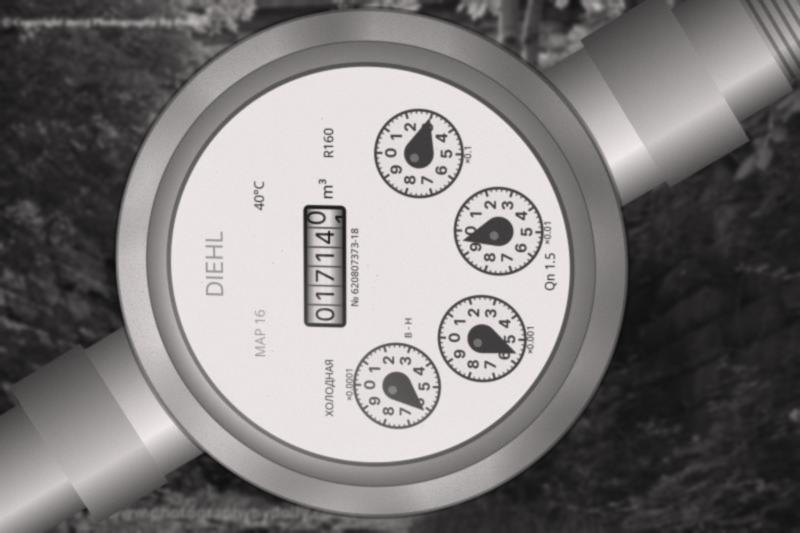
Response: 17140.2956 m³
